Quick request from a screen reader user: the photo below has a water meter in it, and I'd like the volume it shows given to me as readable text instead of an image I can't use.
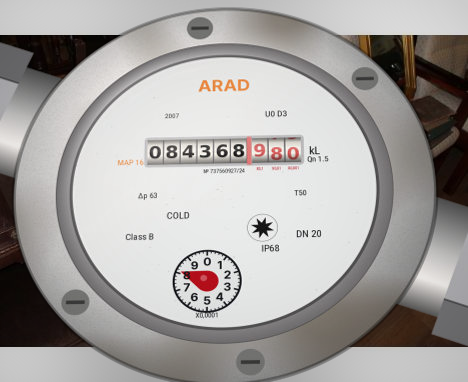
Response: 84368.9798 kL
